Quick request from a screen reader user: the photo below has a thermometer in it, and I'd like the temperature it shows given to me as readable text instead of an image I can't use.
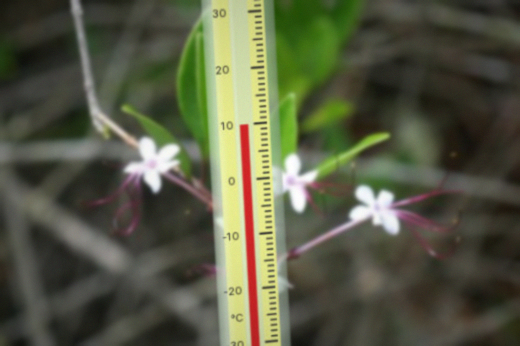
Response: 10 °C
